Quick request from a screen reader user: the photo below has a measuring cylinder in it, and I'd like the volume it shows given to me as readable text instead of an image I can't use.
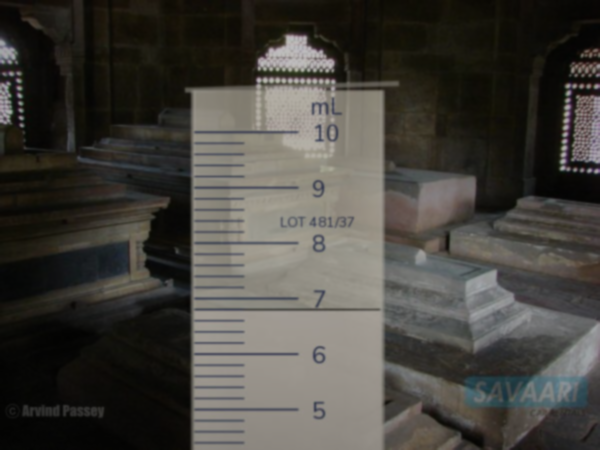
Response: 6.8 mL
